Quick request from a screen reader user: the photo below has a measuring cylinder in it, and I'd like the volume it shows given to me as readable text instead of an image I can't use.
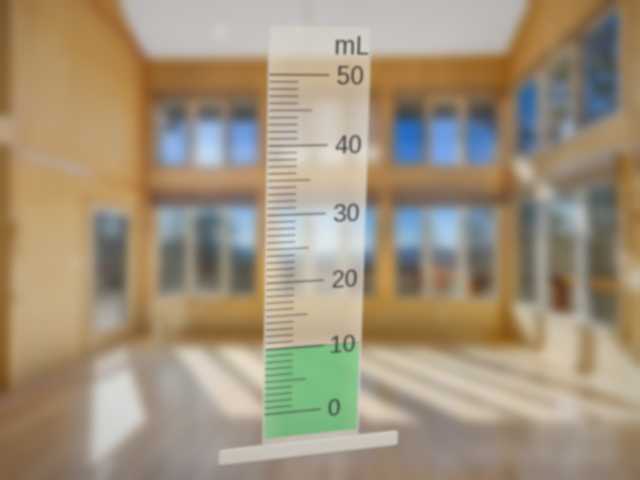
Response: 10 mL
